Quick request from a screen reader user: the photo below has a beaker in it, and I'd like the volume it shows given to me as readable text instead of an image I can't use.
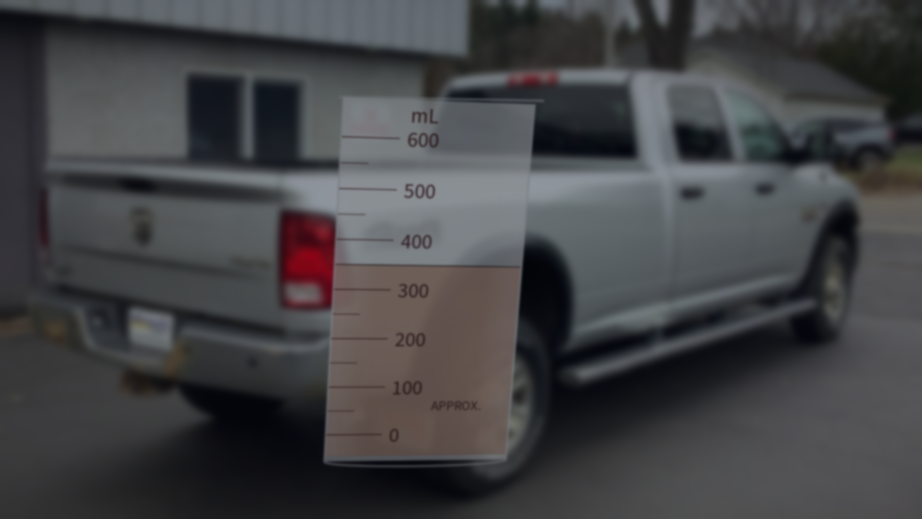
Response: 350 mL
